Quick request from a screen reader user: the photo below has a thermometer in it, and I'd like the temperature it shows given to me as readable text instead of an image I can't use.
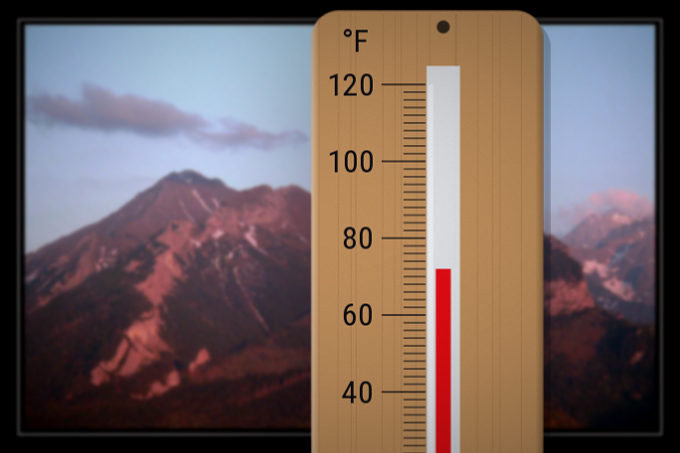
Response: 72 °F
